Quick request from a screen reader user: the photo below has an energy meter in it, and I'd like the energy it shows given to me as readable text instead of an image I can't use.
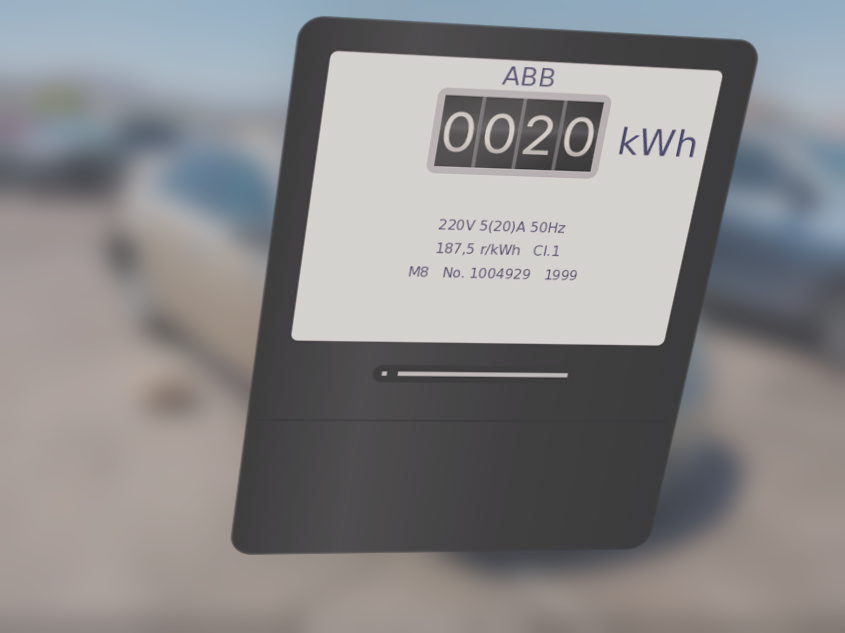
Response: 20 kWh
